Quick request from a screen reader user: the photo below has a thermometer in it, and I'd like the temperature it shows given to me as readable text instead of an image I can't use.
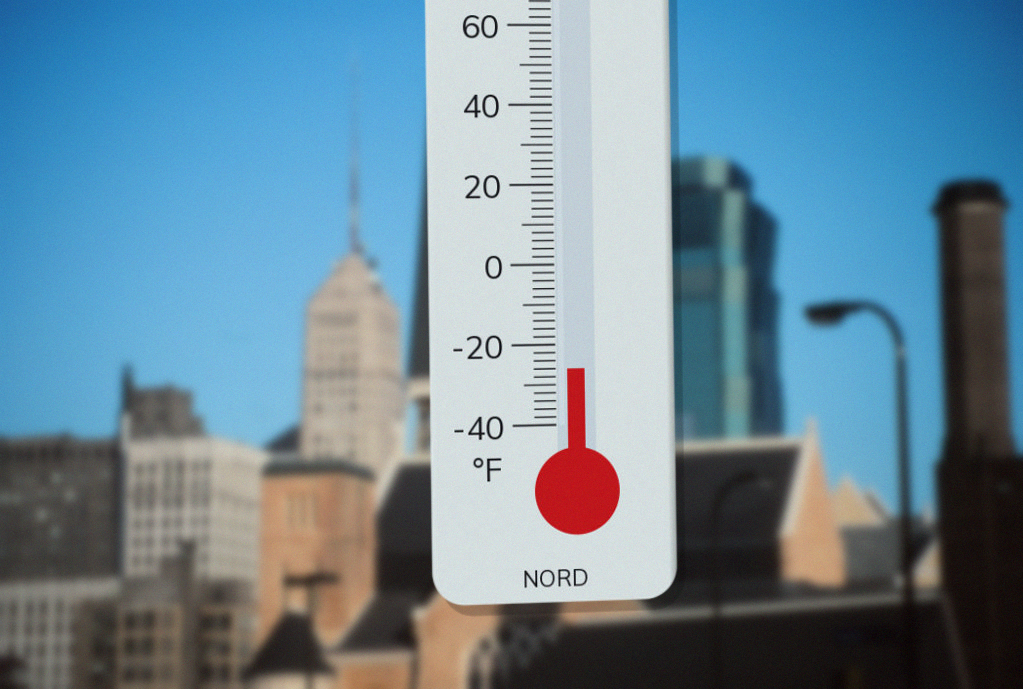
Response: -26 °F
